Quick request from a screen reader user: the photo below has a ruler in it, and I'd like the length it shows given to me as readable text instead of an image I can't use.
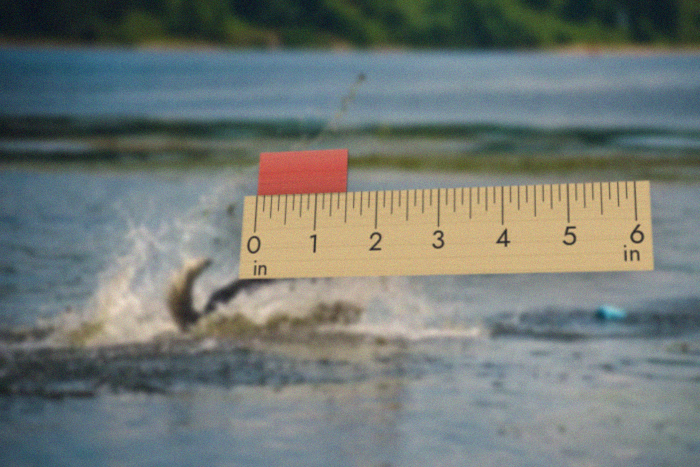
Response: 1.5 in
